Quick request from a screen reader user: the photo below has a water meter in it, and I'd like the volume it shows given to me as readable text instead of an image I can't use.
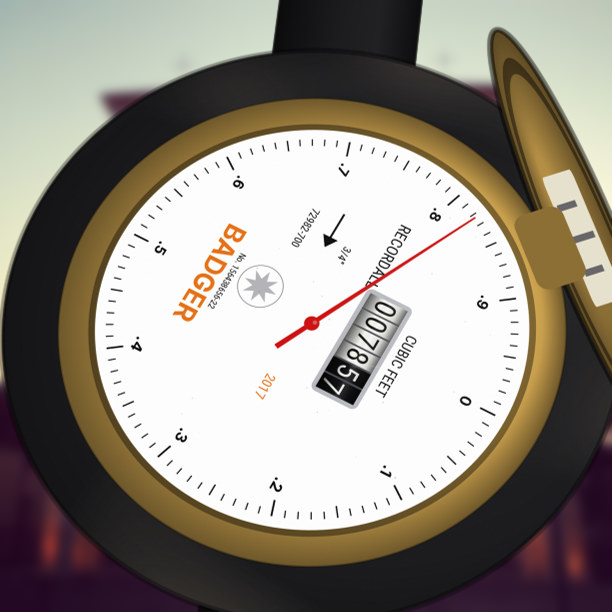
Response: 7856.82 ft³
